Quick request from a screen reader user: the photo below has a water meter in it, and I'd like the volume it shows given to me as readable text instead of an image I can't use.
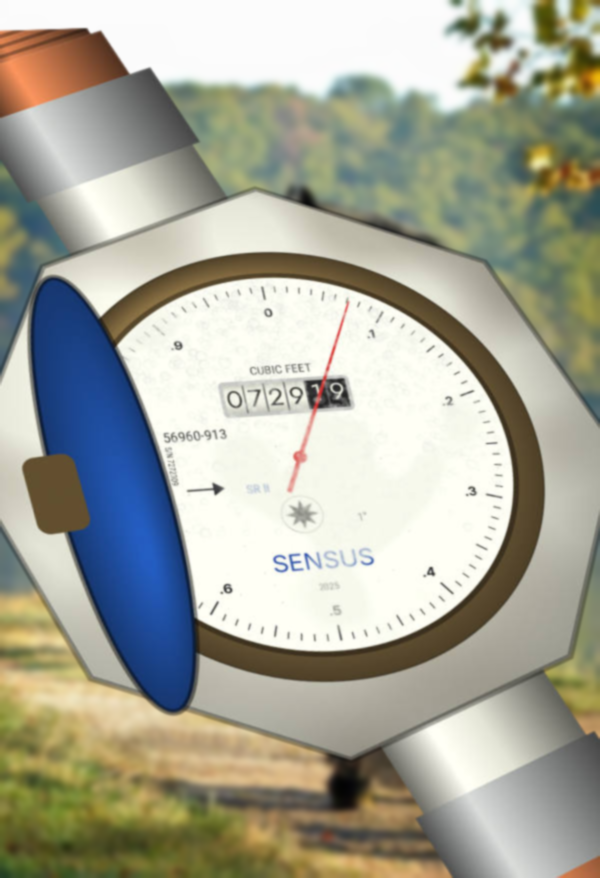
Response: 72919.07 ft³
